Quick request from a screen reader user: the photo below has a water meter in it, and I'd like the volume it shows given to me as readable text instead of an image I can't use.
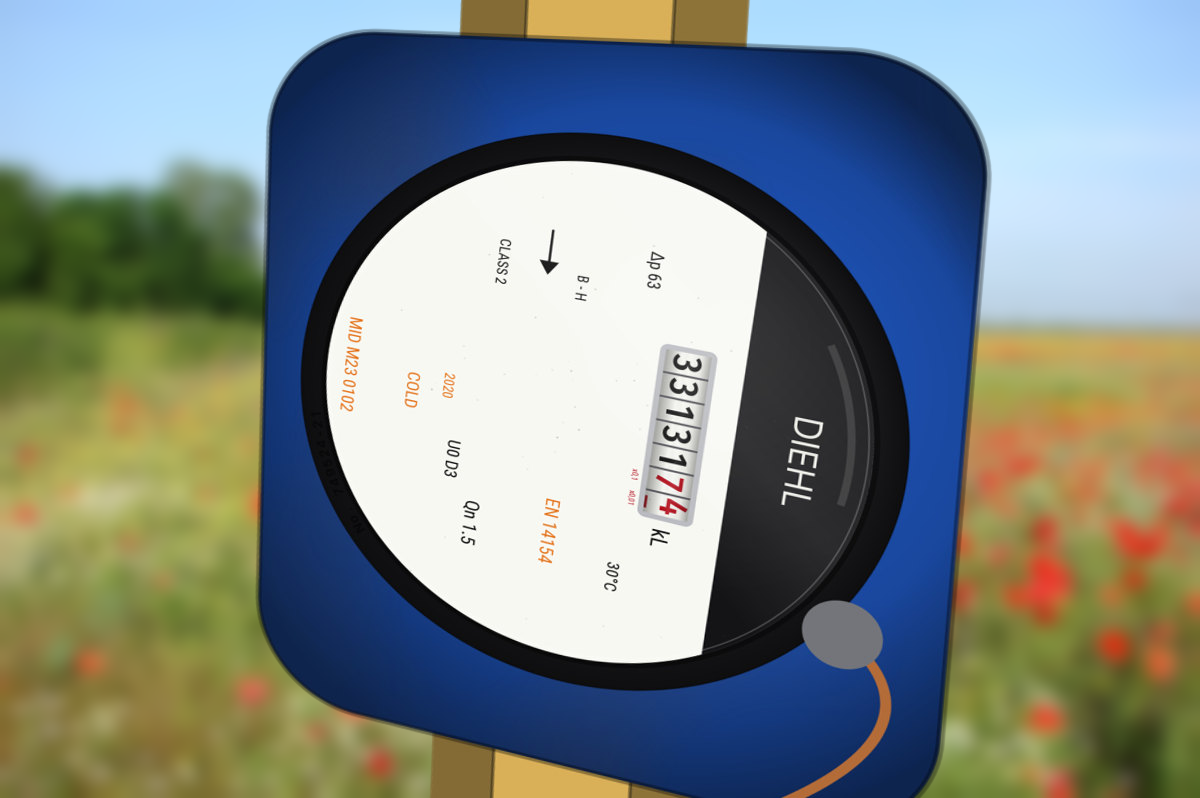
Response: 33131.74 kL
